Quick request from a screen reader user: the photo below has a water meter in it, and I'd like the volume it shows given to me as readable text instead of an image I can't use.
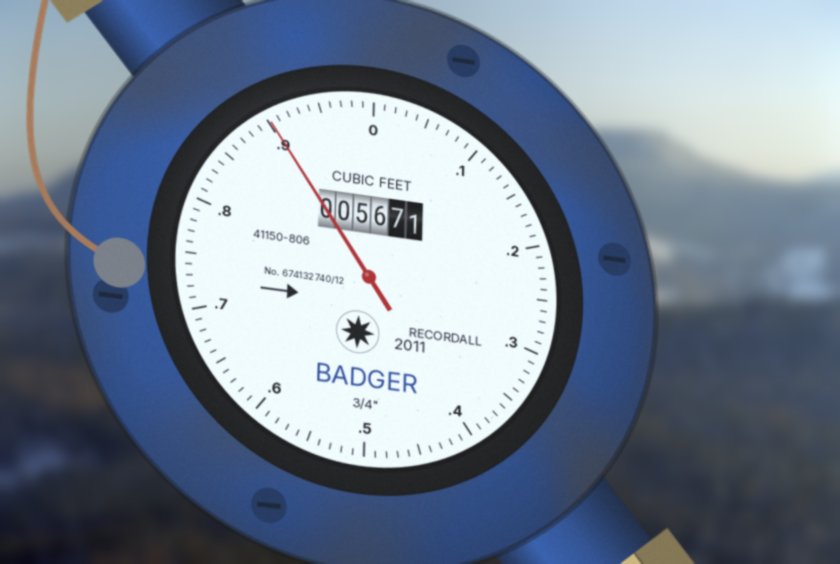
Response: 5670.90 ft³
